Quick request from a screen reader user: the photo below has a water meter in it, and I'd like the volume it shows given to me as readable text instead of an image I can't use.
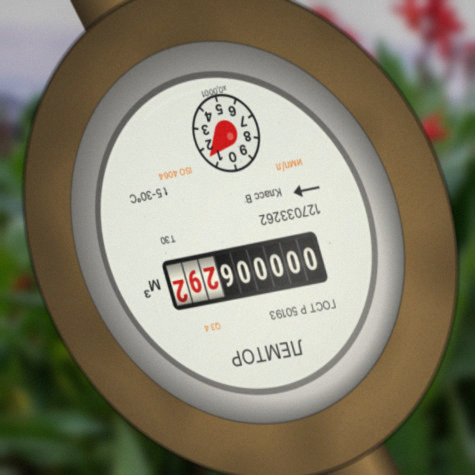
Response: 6.2921 m³
